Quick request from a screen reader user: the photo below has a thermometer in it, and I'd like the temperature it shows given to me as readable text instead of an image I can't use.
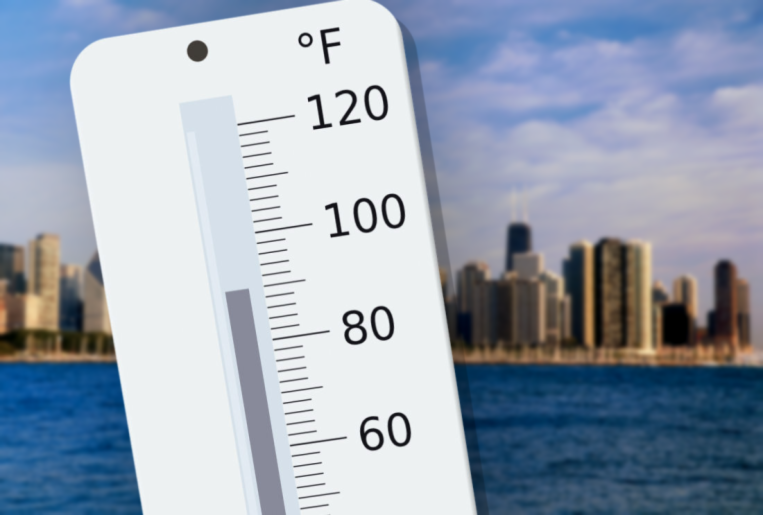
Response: 90 °F
